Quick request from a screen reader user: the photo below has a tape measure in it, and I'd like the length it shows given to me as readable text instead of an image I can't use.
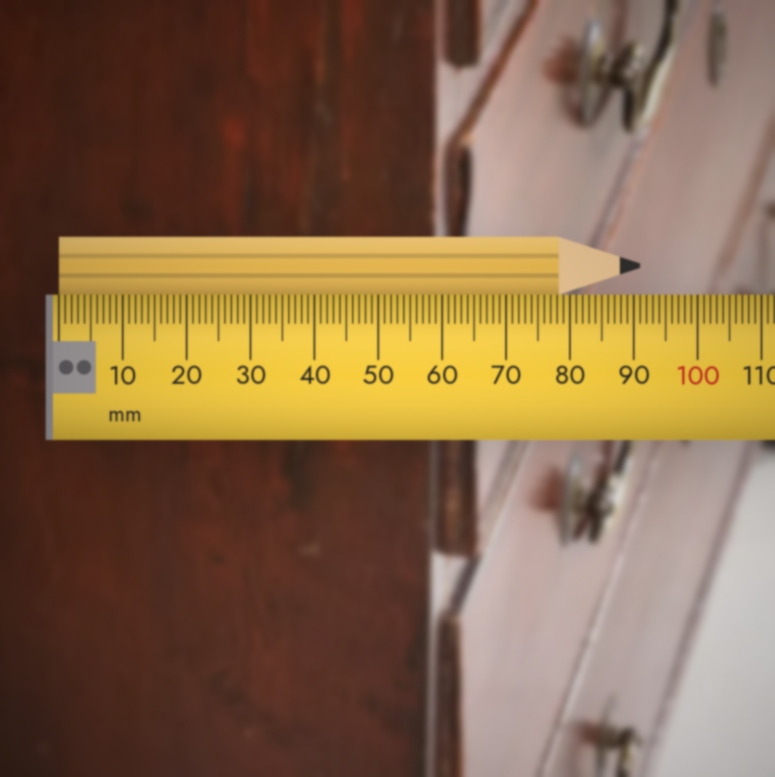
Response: 91 mm
